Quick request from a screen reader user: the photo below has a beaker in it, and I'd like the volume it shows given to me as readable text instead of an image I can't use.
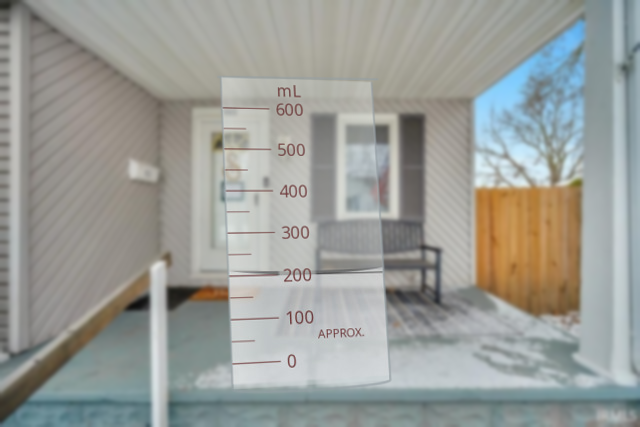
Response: 200 mL
